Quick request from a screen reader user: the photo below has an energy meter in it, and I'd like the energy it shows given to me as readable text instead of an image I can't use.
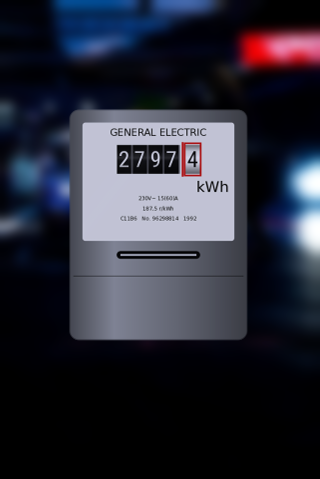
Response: 2797.4 kWh
